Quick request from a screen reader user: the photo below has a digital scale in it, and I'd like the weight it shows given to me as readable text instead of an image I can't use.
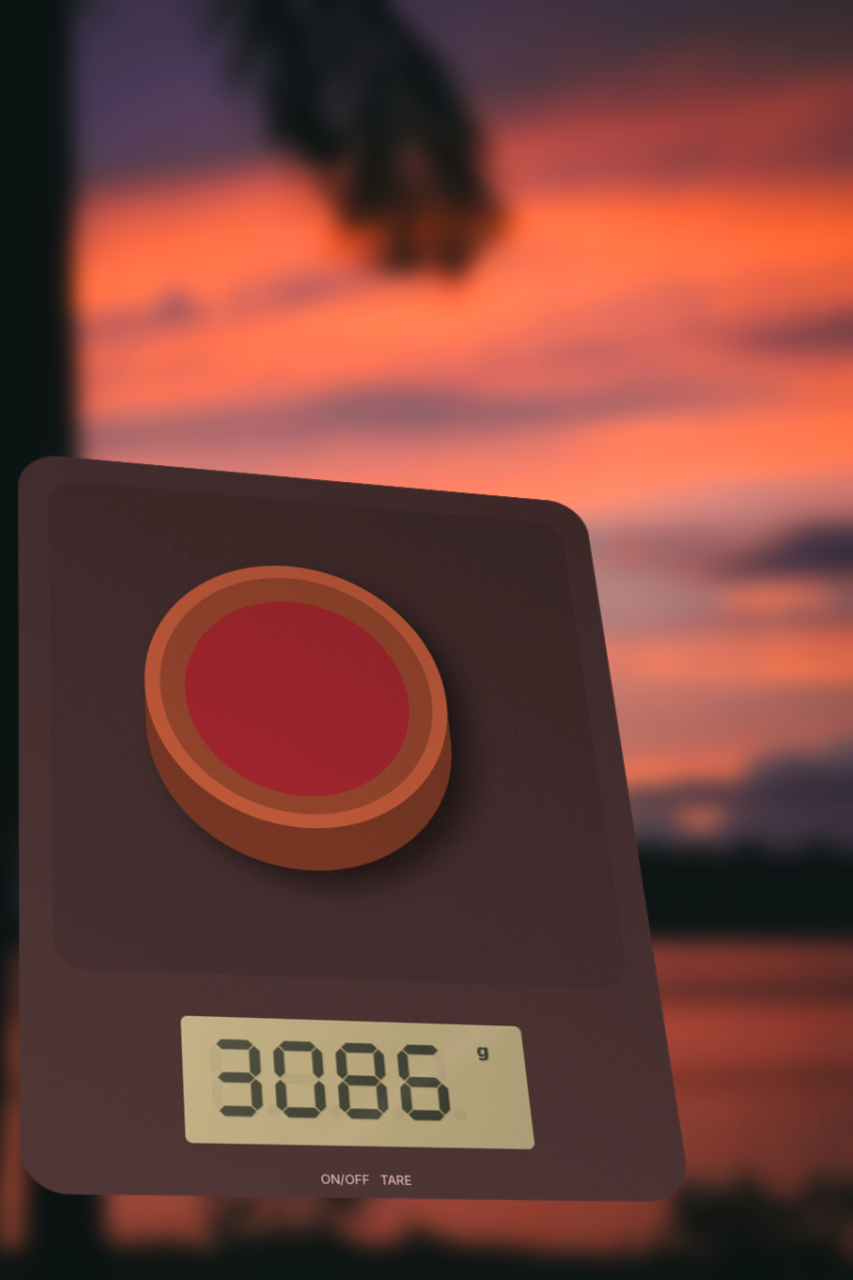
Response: 3086 g
